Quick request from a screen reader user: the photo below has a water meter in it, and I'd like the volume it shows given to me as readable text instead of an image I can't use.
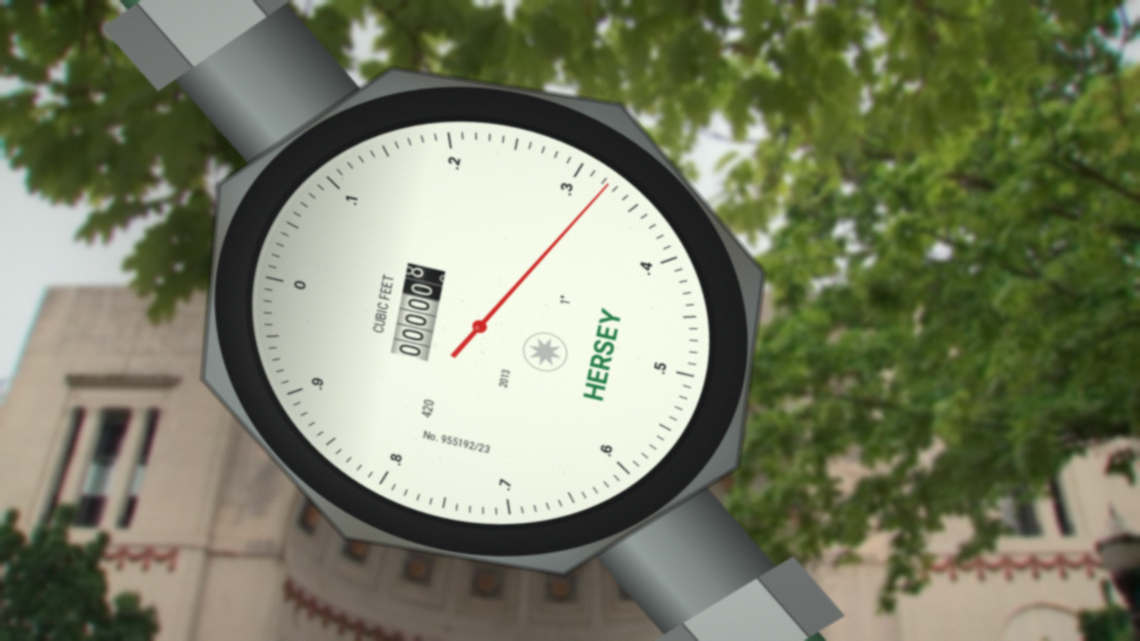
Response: 8.32 ft³
